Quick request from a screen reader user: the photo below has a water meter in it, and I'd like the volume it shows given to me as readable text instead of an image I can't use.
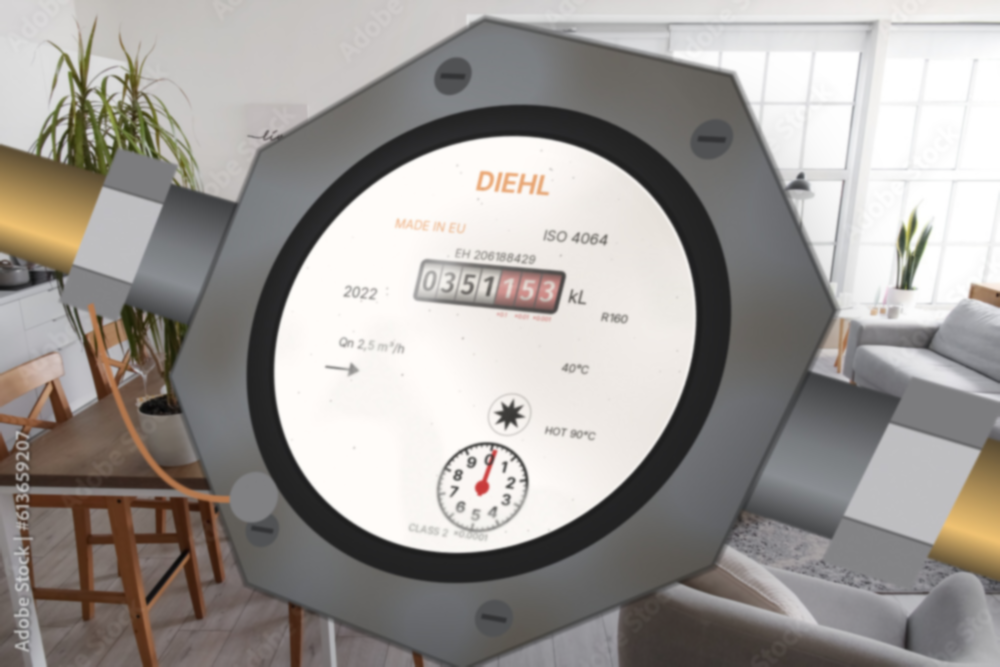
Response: 351.1530 kL
